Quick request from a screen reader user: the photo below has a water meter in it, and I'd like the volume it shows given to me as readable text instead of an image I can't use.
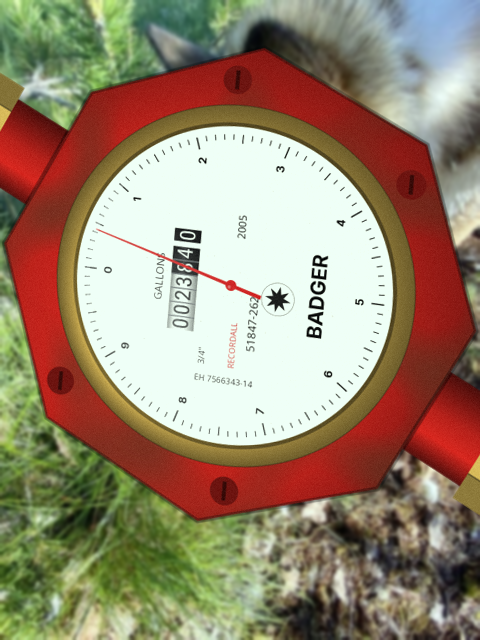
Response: 23840.4 gal
